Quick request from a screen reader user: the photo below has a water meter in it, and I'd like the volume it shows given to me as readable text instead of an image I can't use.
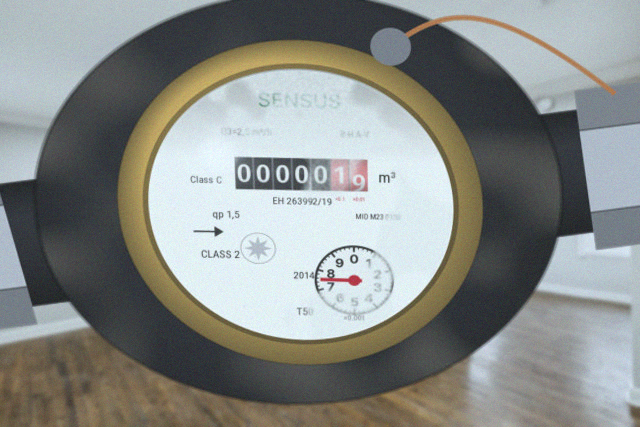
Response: 0.187 m³
